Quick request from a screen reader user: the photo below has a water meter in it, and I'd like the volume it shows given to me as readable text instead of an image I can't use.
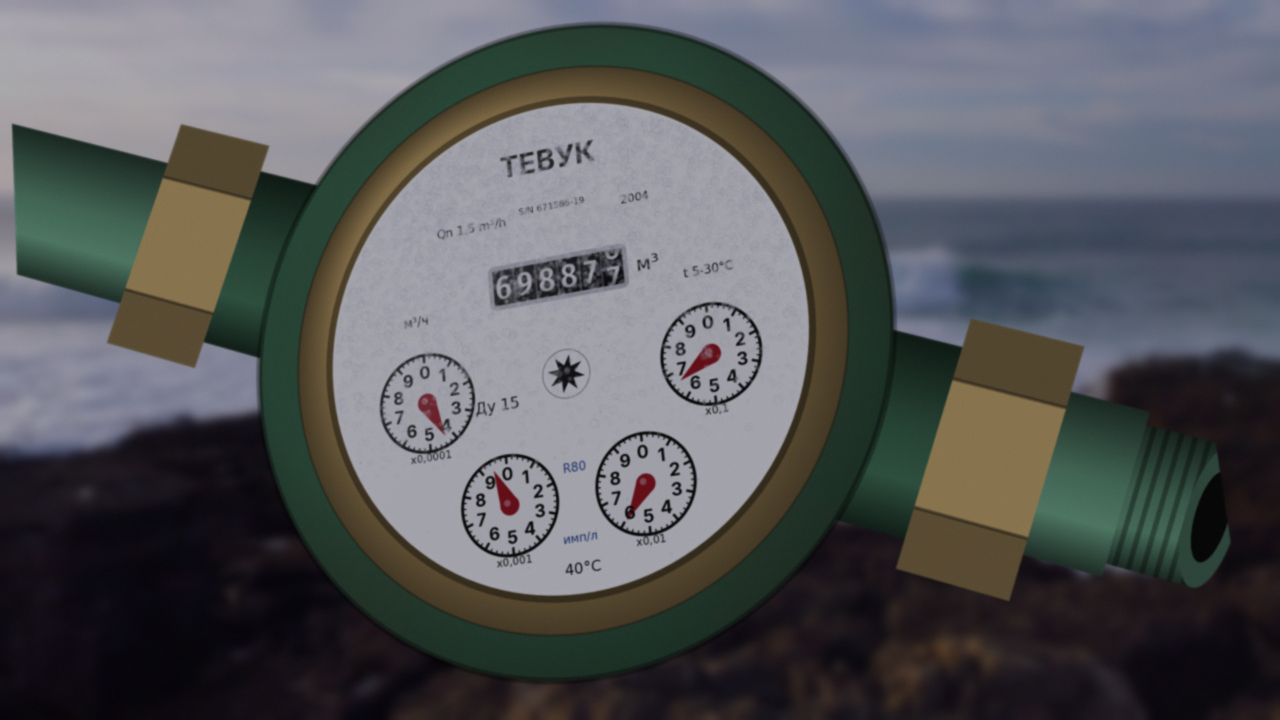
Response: 698876.6594 m³
